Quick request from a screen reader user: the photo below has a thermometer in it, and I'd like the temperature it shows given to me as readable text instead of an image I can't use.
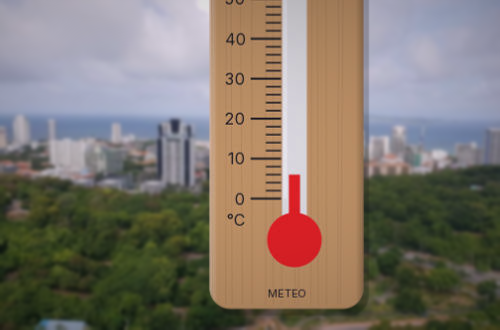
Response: 6 °C
